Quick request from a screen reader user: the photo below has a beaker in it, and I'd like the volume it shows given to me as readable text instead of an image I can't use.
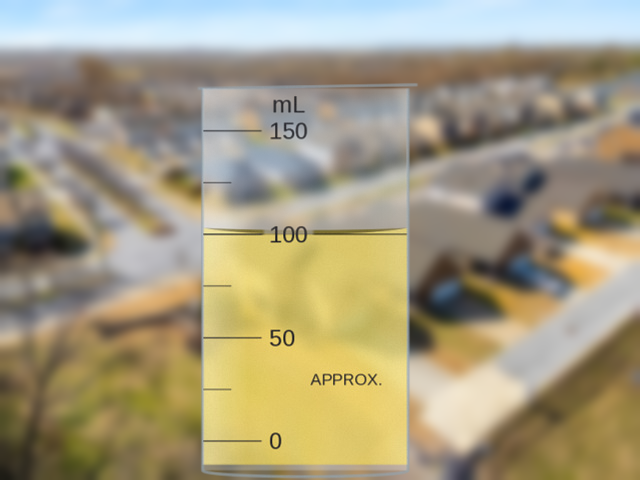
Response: 100 mL
